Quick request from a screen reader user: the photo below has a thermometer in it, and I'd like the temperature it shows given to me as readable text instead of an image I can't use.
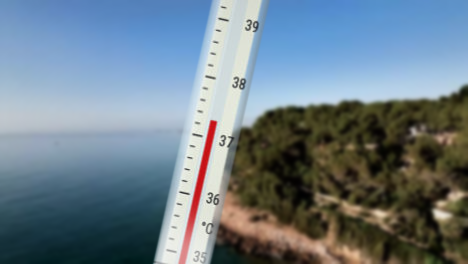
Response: 37.3 °C
